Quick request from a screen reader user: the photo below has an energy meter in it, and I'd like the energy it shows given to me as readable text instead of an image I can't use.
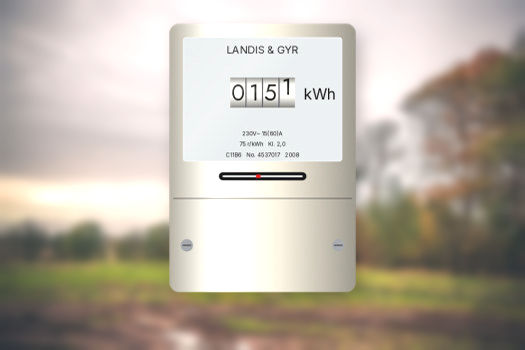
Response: 151 kWh
